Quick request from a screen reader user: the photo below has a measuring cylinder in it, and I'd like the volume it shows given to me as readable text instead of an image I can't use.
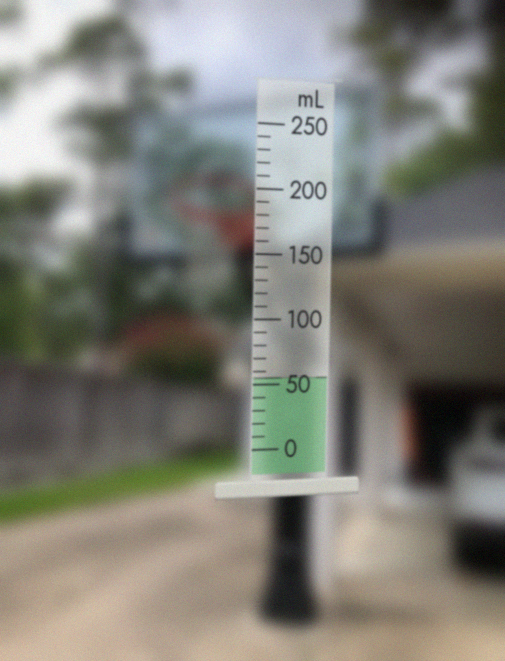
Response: 55 mL
